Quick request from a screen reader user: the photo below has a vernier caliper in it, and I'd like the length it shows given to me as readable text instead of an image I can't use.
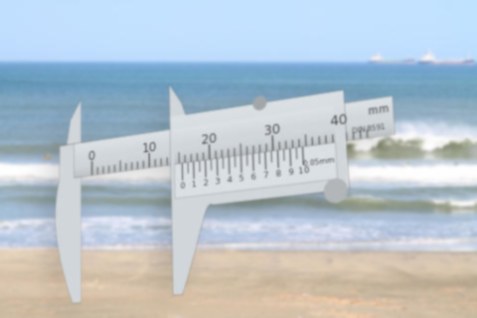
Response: 15.5 mm
